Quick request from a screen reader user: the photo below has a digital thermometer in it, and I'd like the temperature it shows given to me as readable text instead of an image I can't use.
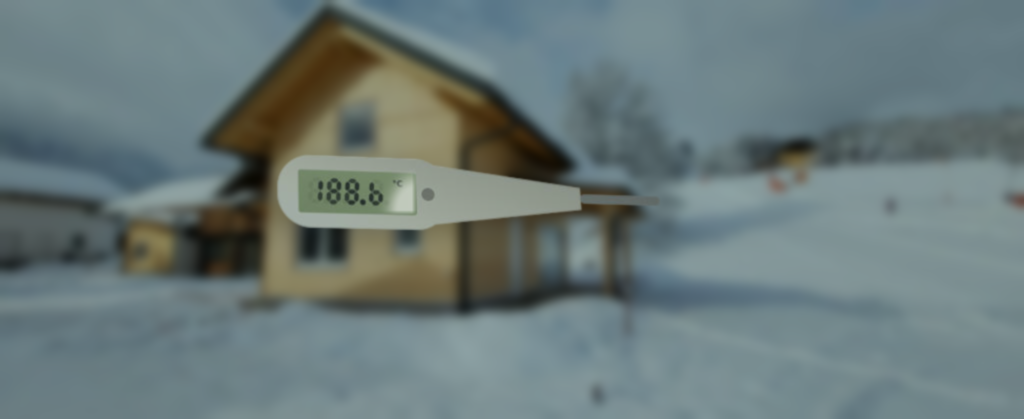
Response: 188.6 °C
